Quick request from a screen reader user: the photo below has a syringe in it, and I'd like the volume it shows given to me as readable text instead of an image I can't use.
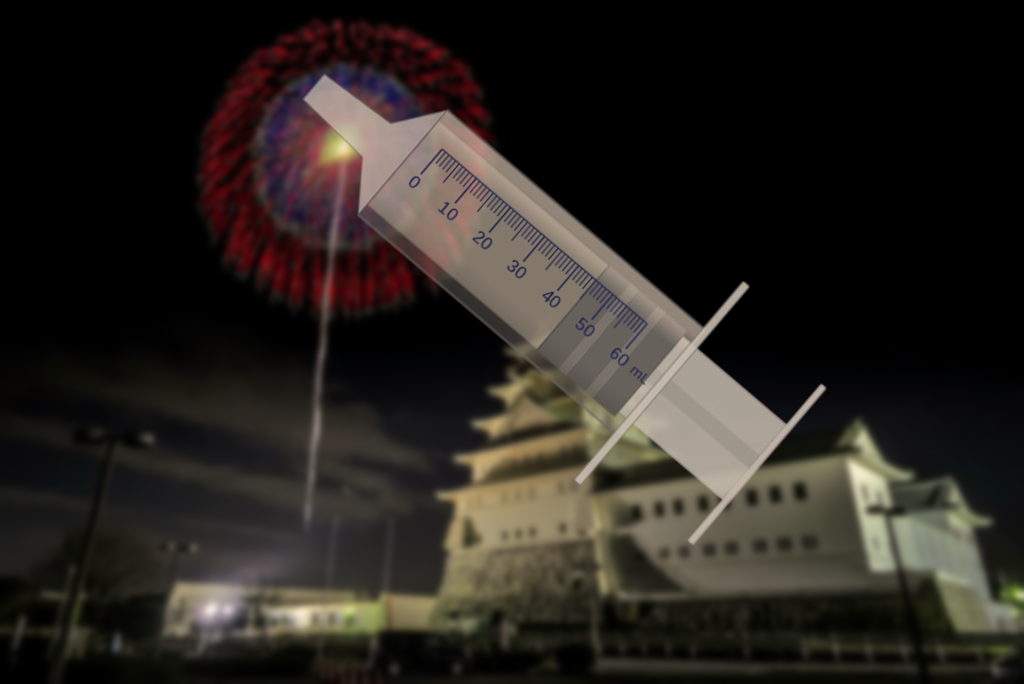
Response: 45 mL
